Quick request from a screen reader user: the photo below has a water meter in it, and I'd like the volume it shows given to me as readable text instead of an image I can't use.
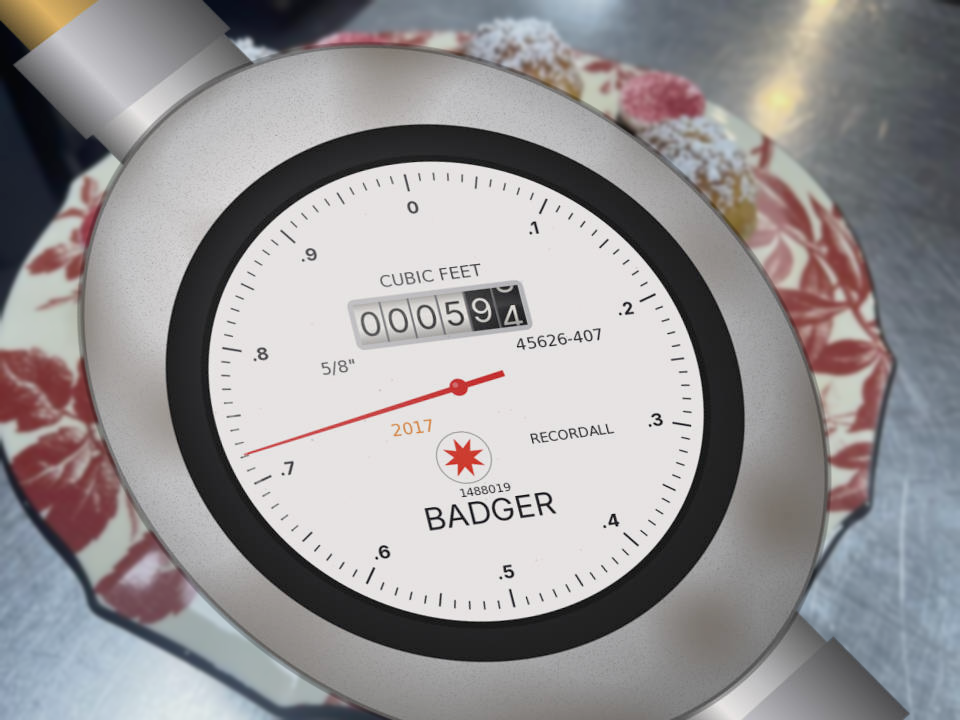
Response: 593.72 ft³
